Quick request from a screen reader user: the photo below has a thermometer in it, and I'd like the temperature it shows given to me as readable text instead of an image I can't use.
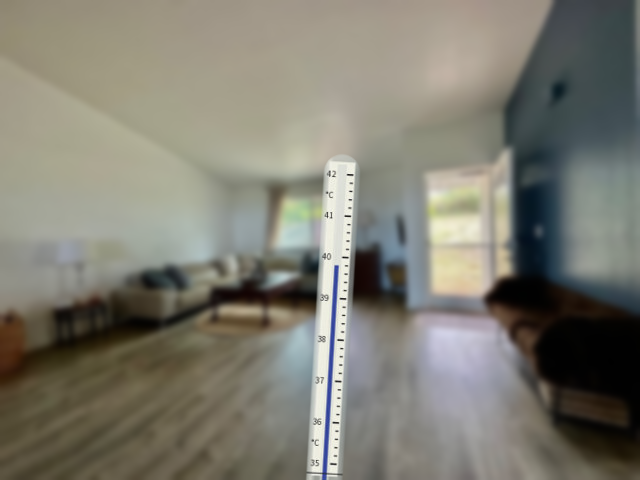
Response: 39.8 °C
